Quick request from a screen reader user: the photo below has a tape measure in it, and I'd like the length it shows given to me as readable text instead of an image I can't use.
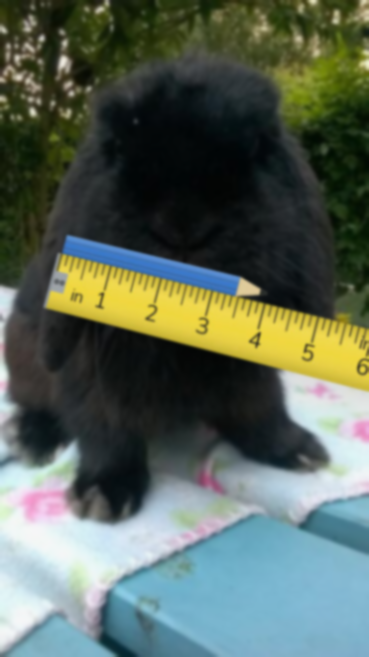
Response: 4 in
